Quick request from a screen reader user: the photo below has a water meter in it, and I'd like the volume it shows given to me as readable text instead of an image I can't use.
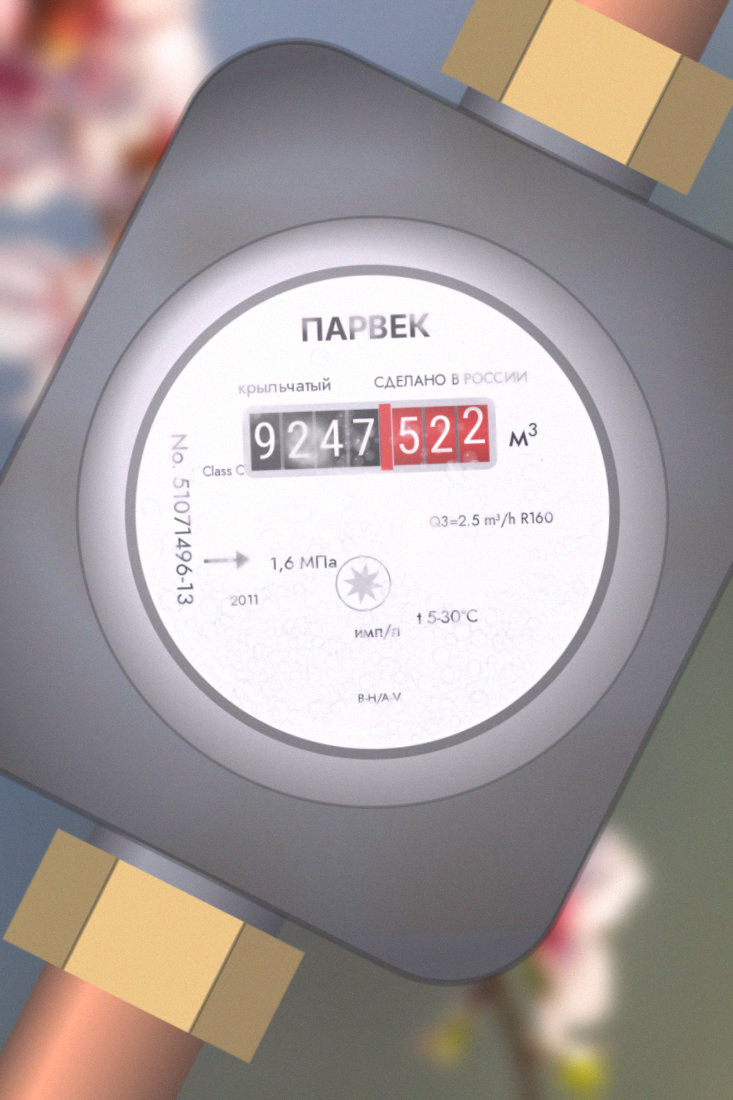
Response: 9247.522 m³
